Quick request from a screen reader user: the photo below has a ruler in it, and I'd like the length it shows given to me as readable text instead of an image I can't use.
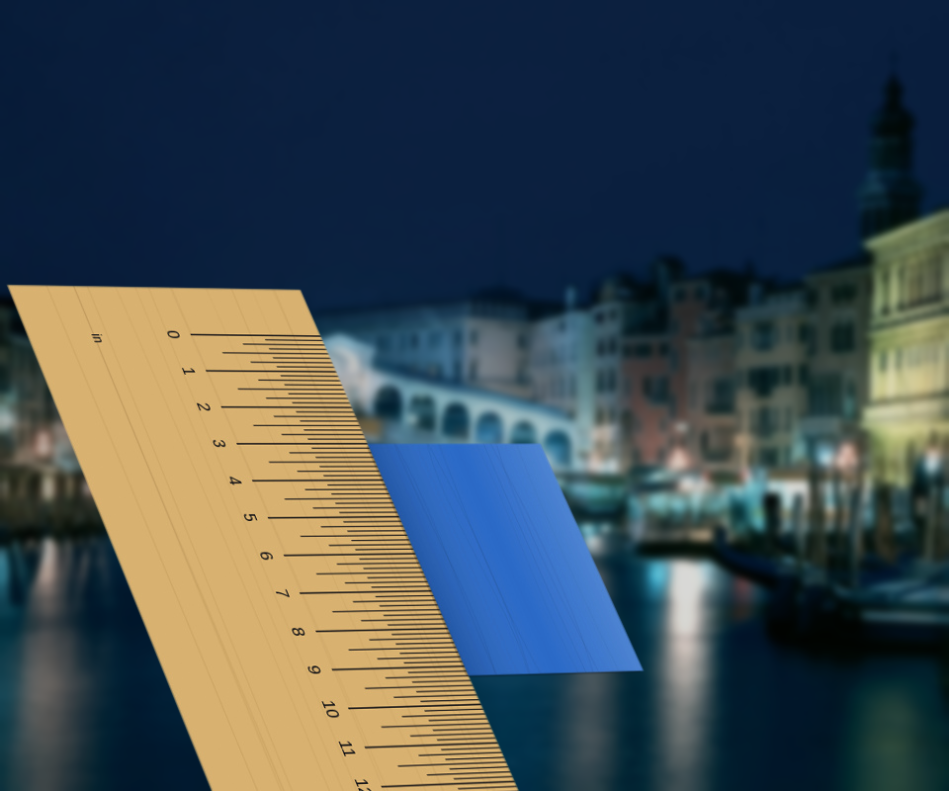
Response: 6.25 in
